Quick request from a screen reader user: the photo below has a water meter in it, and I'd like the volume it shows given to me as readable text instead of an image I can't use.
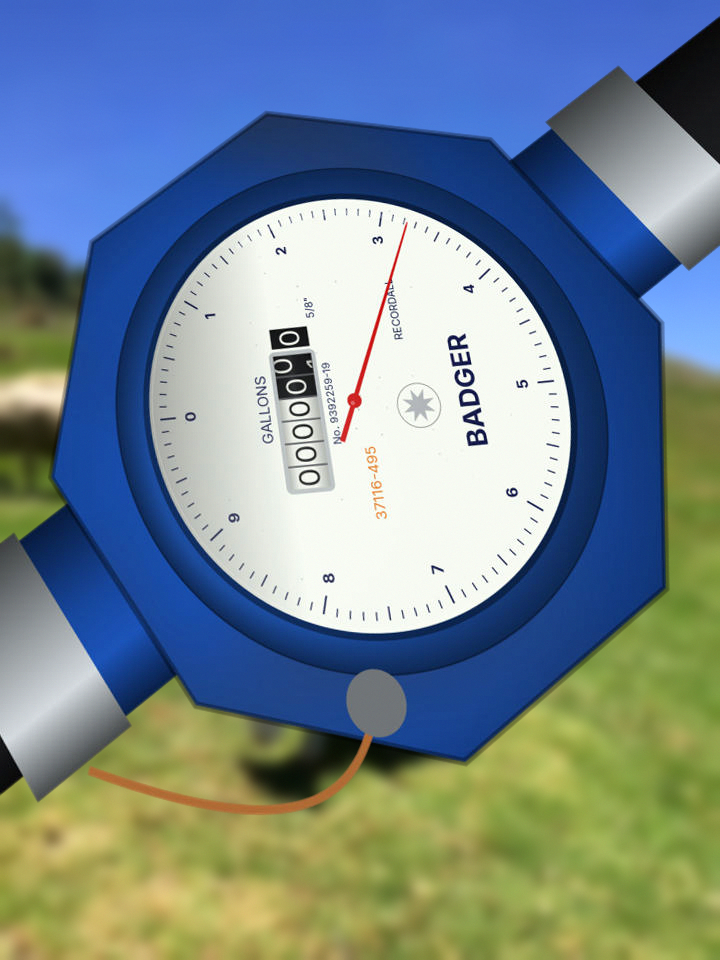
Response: 3.2 gal
